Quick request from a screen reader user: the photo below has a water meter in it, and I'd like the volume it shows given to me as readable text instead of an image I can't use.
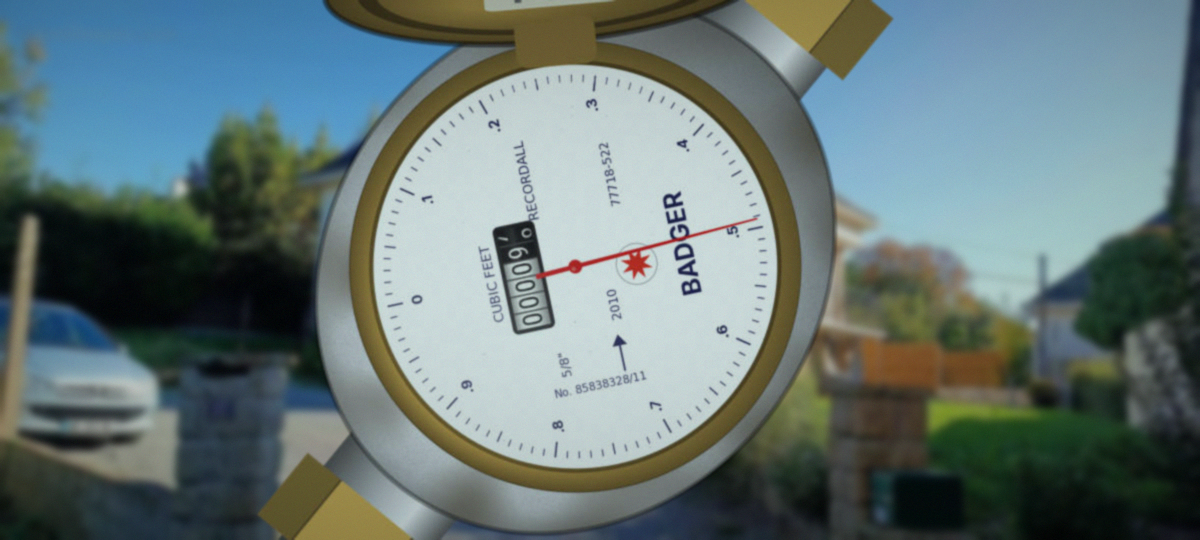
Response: 97.49 ft³
